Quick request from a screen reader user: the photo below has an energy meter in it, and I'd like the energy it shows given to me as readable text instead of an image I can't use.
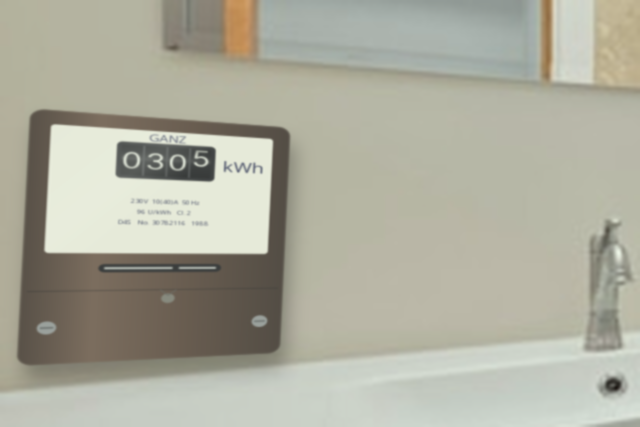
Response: 305 kWh
